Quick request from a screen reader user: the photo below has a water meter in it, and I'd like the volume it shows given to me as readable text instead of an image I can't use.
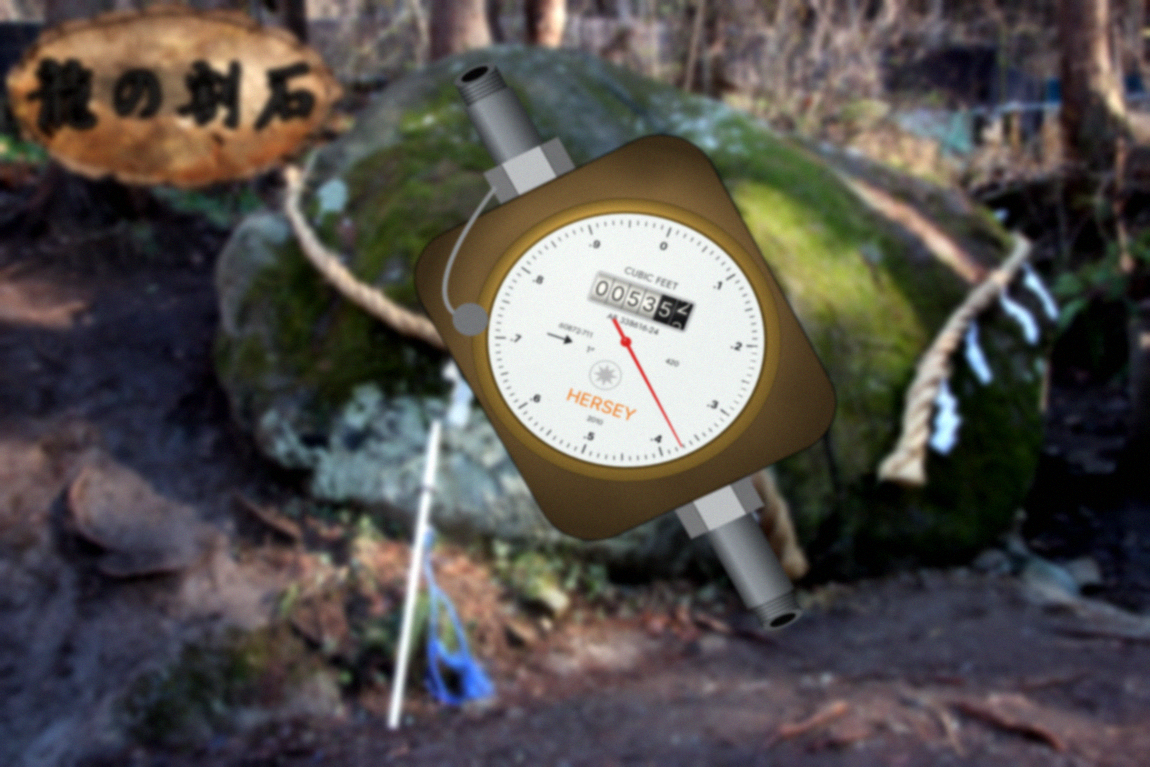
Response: 5352.37 ft³
